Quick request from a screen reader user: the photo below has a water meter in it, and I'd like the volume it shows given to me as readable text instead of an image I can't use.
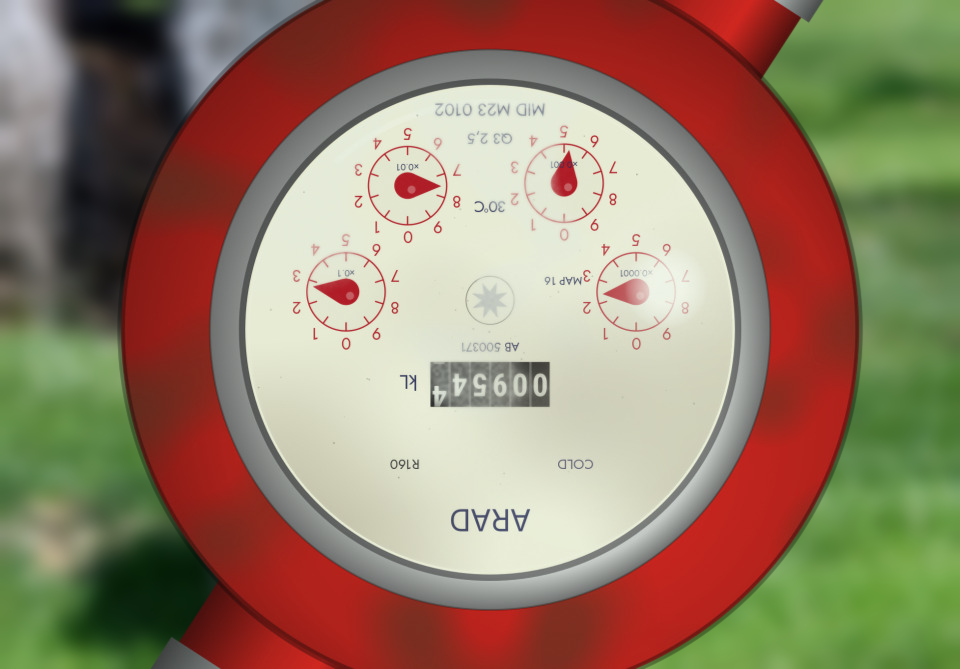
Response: 9544.2752 kL
